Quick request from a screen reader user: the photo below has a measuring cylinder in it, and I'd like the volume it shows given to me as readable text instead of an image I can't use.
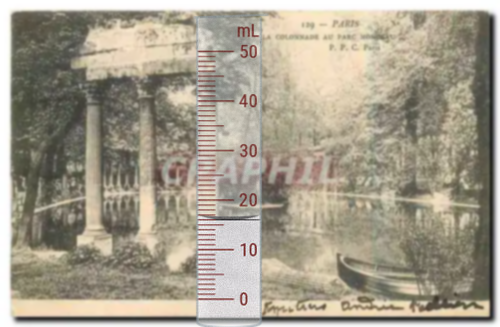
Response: 16 mL
